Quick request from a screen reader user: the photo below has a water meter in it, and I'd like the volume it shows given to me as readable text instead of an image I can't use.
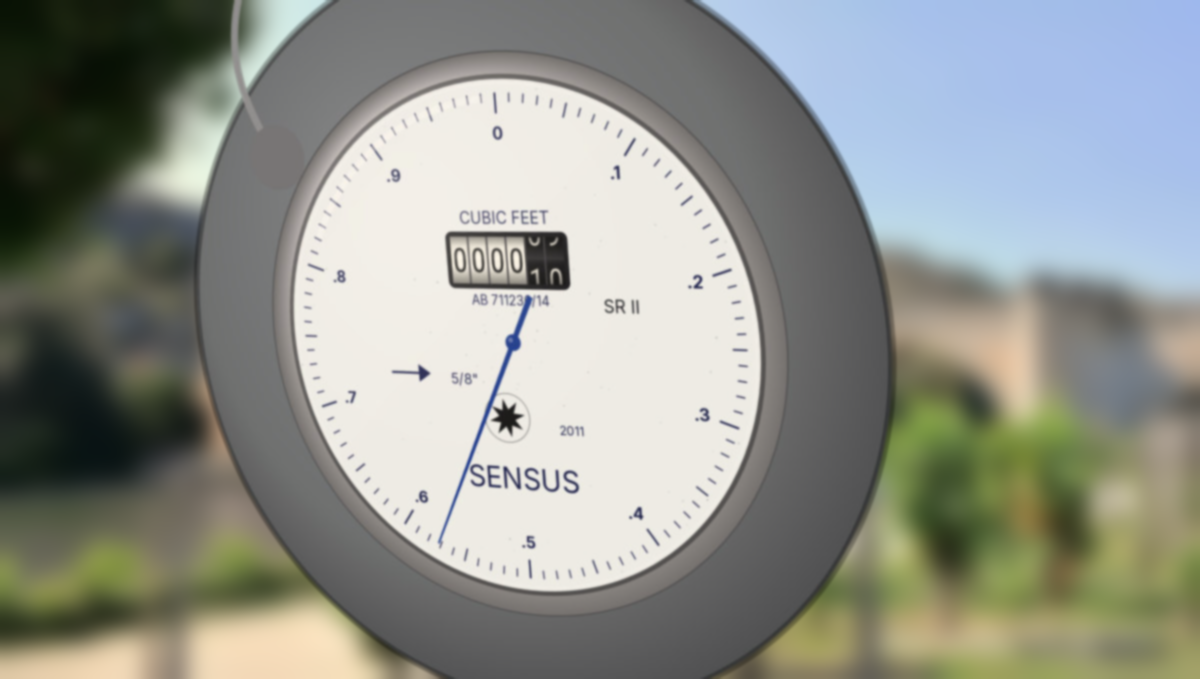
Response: 9.57 ft³
